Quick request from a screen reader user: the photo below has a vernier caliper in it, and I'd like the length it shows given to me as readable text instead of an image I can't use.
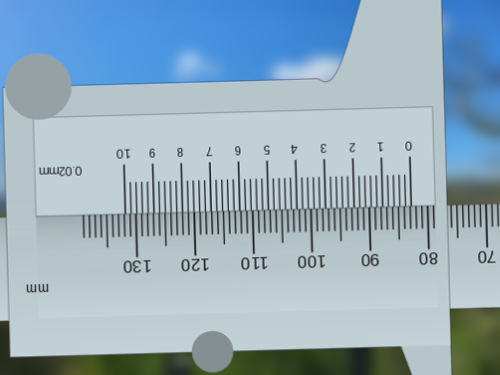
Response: 82.8 mm
